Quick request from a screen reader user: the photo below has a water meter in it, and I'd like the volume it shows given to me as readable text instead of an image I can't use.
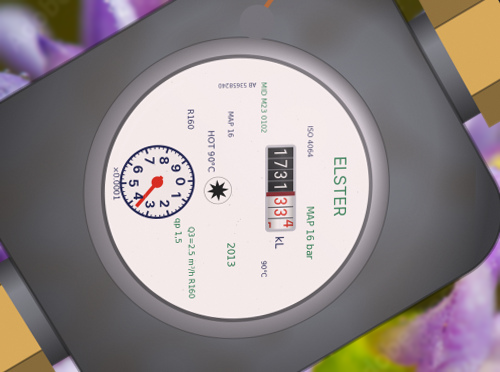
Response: 1731.3343 kL
